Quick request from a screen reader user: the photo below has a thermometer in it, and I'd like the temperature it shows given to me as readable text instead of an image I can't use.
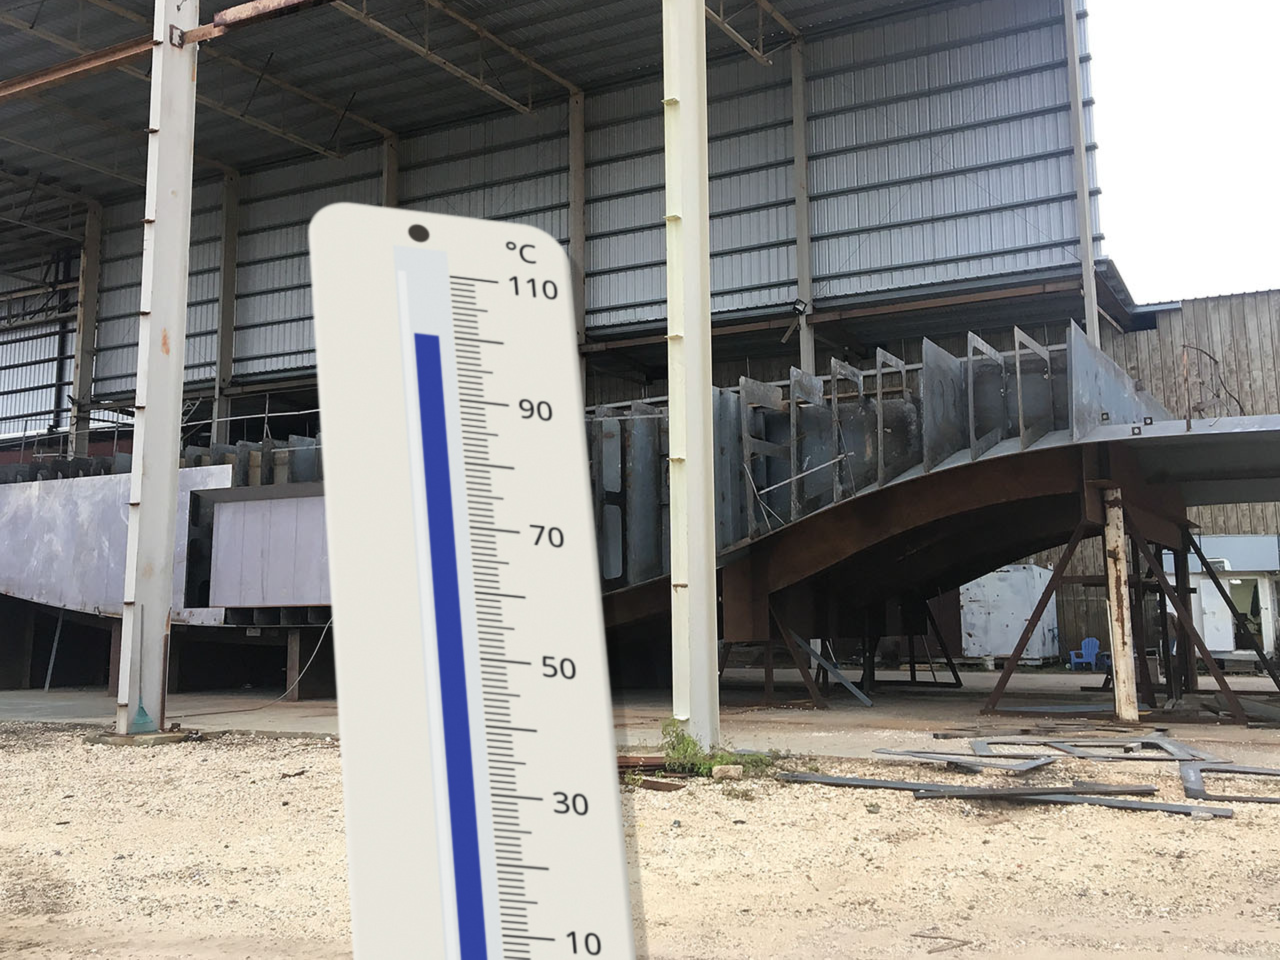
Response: 100 °C
